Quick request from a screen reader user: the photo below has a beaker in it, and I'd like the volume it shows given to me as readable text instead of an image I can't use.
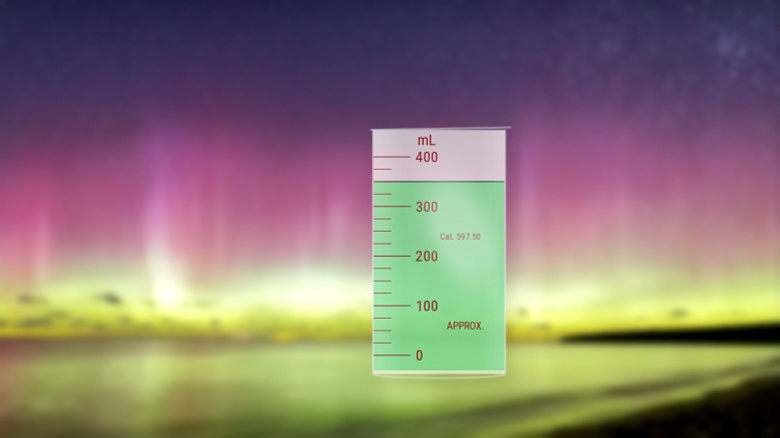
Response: 350 mL
